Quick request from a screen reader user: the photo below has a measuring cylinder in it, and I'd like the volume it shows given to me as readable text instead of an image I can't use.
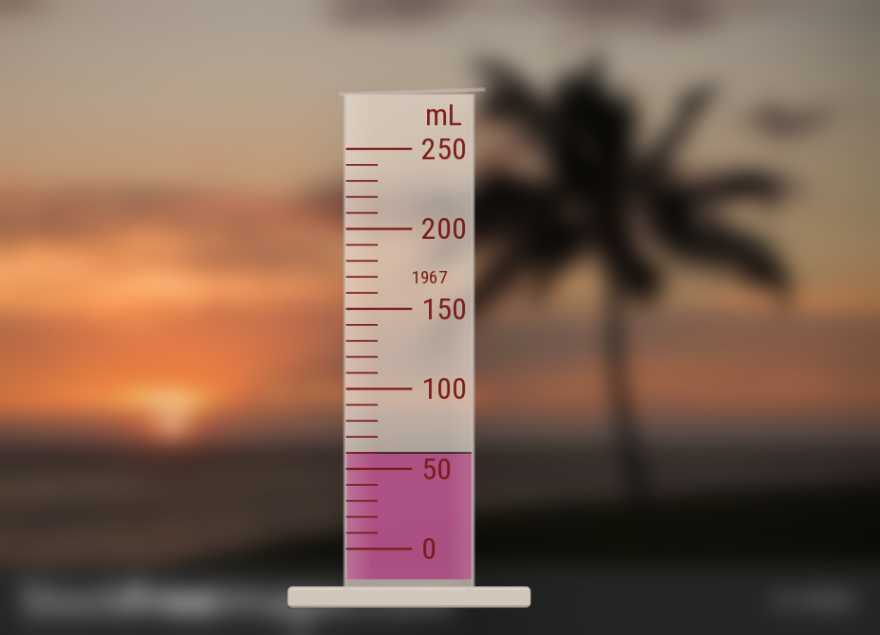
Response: 60 mL
